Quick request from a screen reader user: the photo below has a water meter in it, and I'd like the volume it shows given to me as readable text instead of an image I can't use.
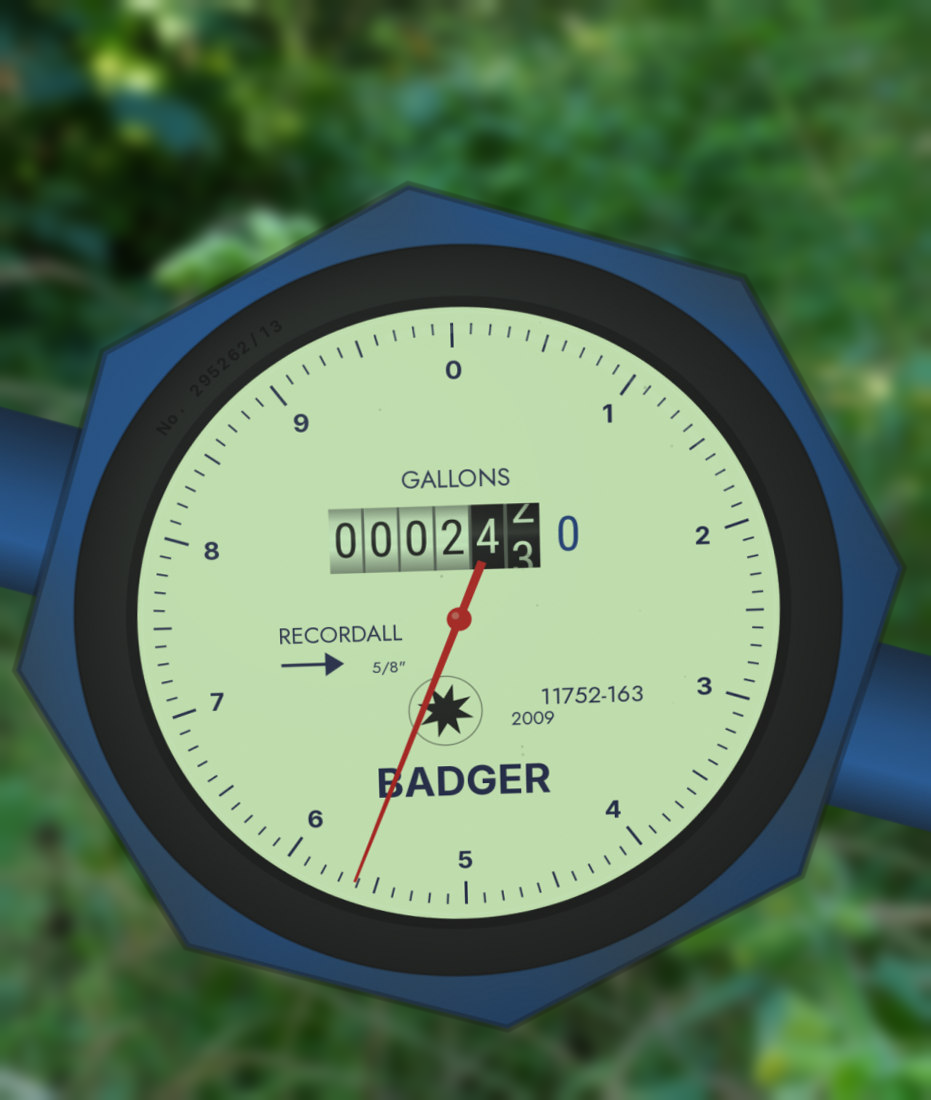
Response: 2425.6 gal
